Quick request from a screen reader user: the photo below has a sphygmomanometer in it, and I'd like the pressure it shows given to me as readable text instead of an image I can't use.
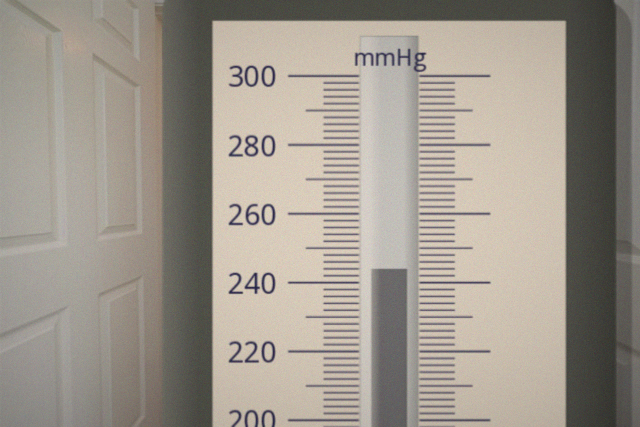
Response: 244 mmHg
